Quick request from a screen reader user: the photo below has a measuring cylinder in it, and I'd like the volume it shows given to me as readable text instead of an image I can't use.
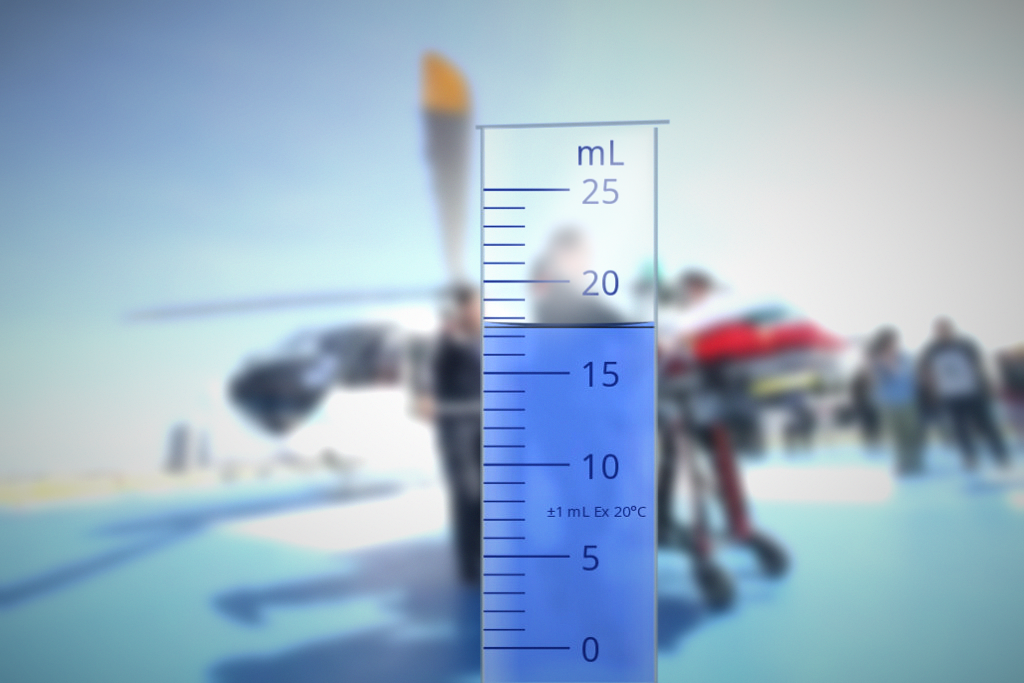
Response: 17.5 mL
